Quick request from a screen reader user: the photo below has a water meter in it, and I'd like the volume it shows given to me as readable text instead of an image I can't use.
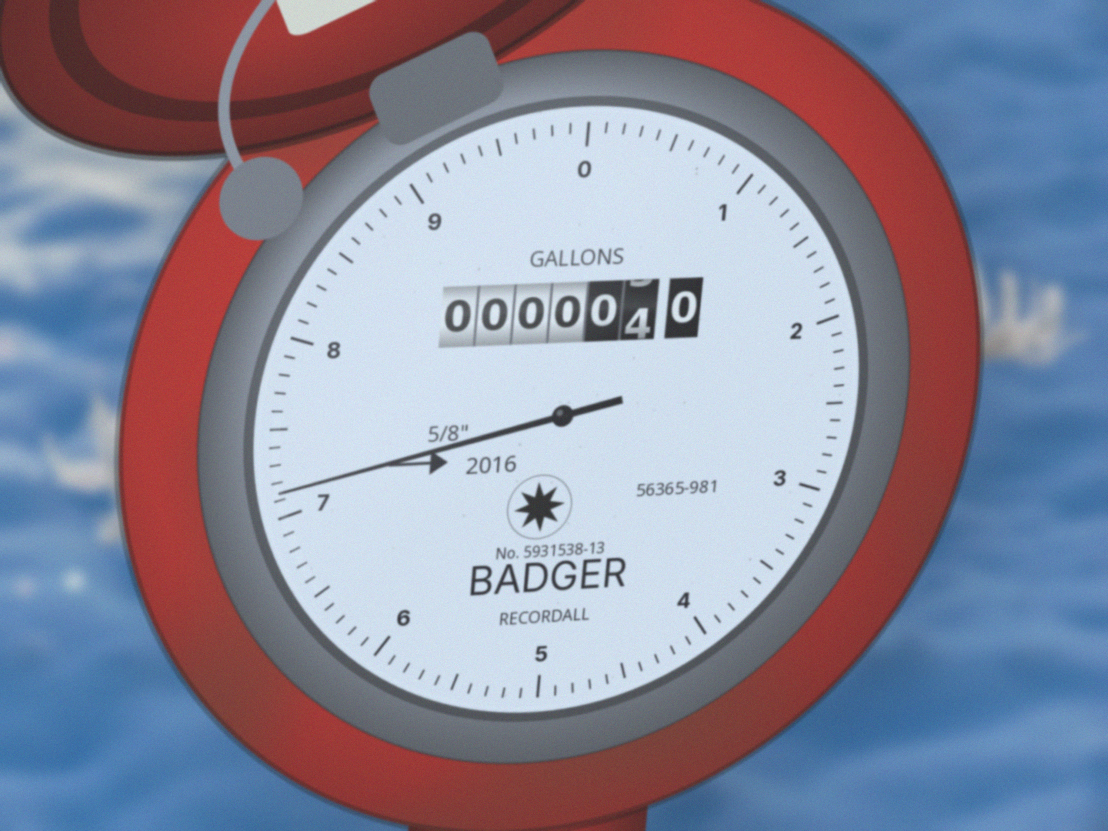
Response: 37.1 gal
